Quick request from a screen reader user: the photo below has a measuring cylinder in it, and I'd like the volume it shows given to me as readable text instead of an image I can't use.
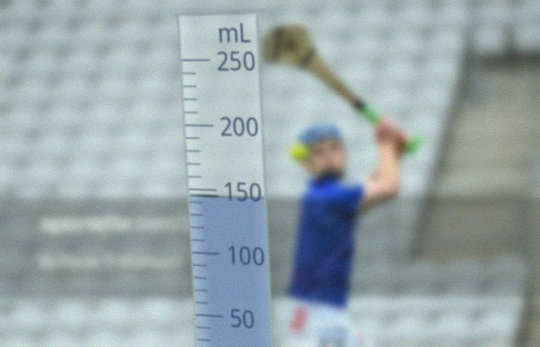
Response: 145 mL
